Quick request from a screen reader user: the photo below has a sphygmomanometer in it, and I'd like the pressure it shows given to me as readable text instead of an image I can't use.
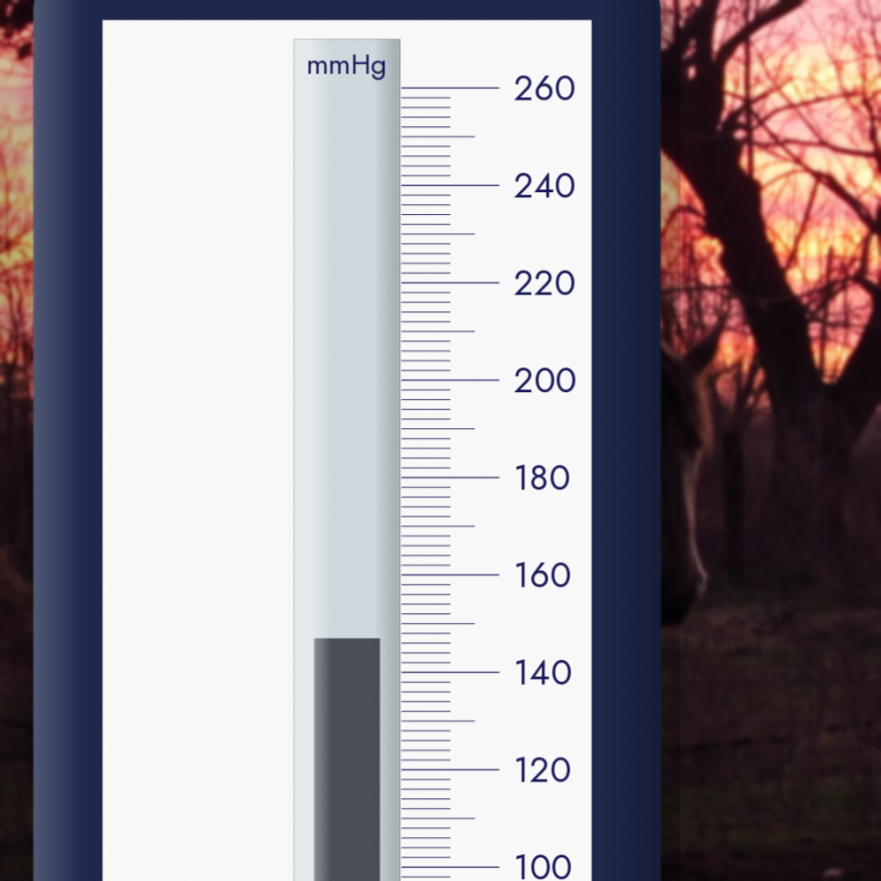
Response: 147 mmHg
